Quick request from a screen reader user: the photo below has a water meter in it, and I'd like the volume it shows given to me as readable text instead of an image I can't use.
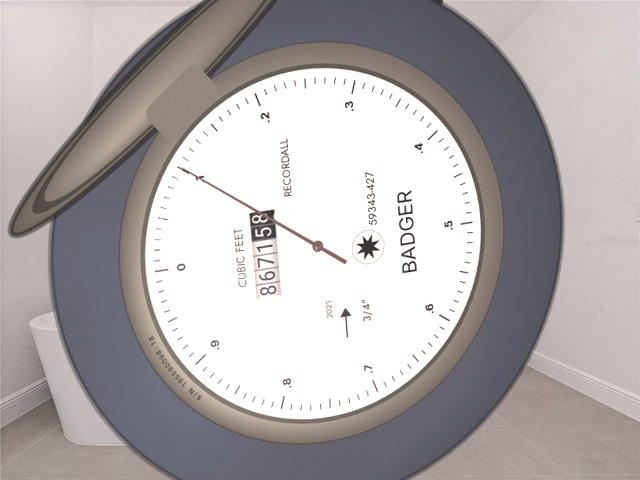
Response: 867158.10 ft³
